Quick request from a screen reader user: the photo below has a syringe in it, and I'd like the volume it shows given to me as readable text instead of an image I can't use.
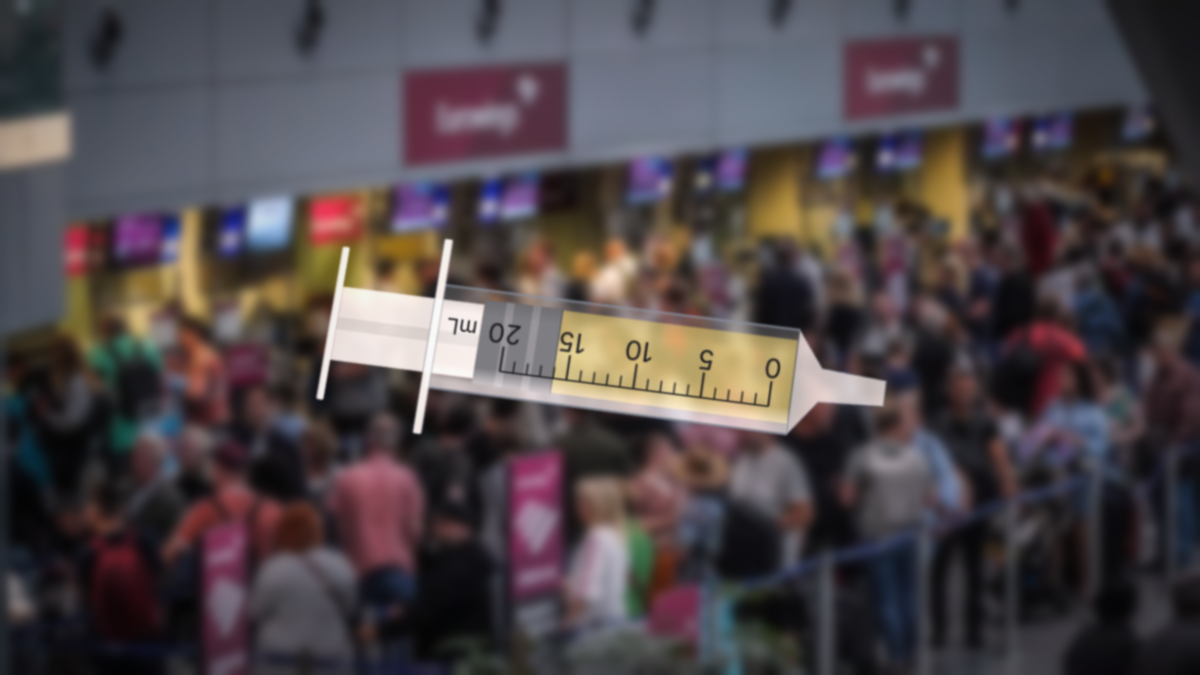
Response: 16 mL
